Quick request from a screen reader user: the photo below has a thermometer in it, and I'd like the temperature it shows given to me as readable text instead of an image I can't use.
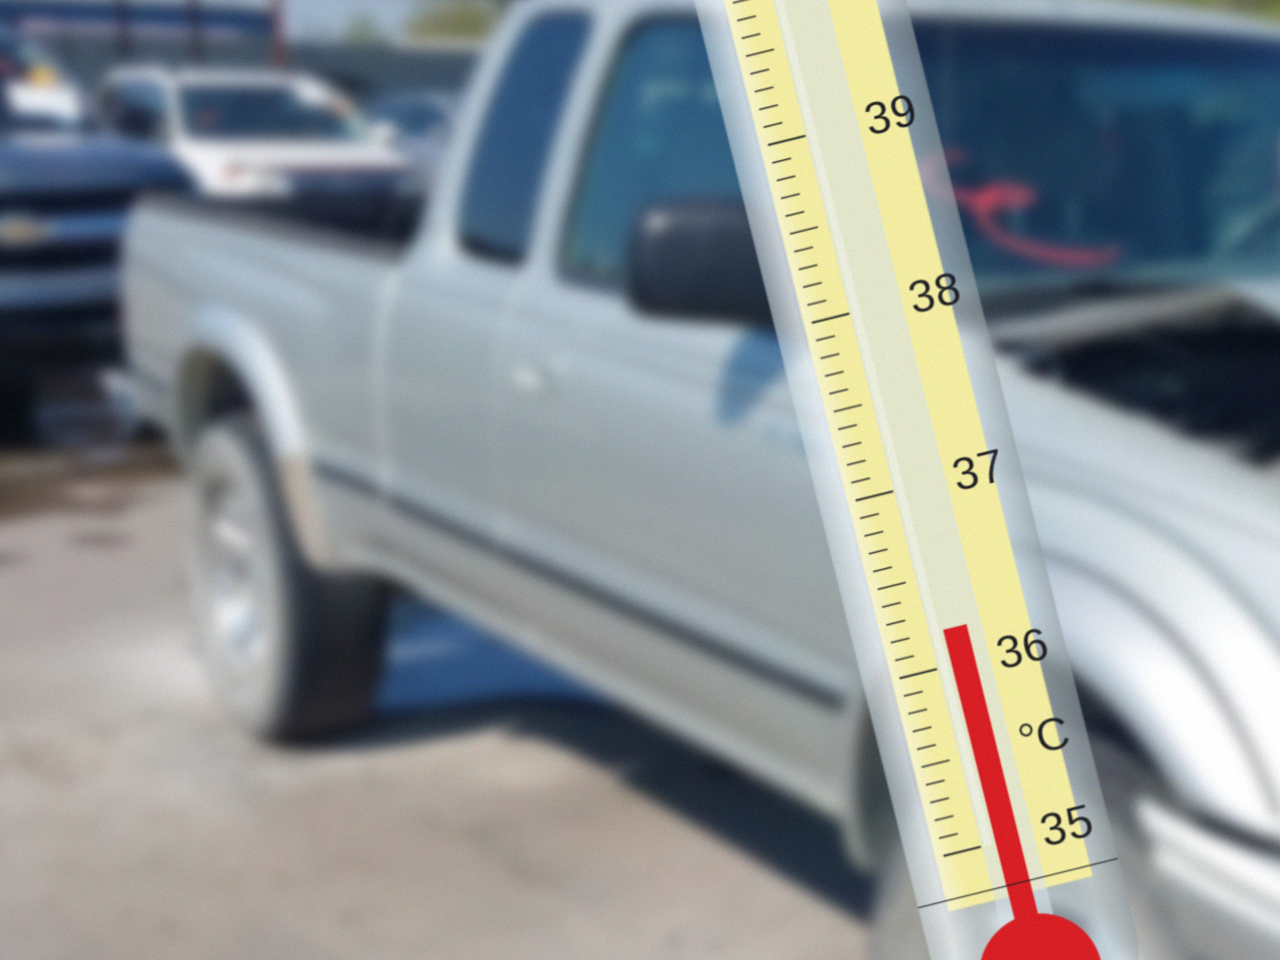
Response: 36.2 °C
